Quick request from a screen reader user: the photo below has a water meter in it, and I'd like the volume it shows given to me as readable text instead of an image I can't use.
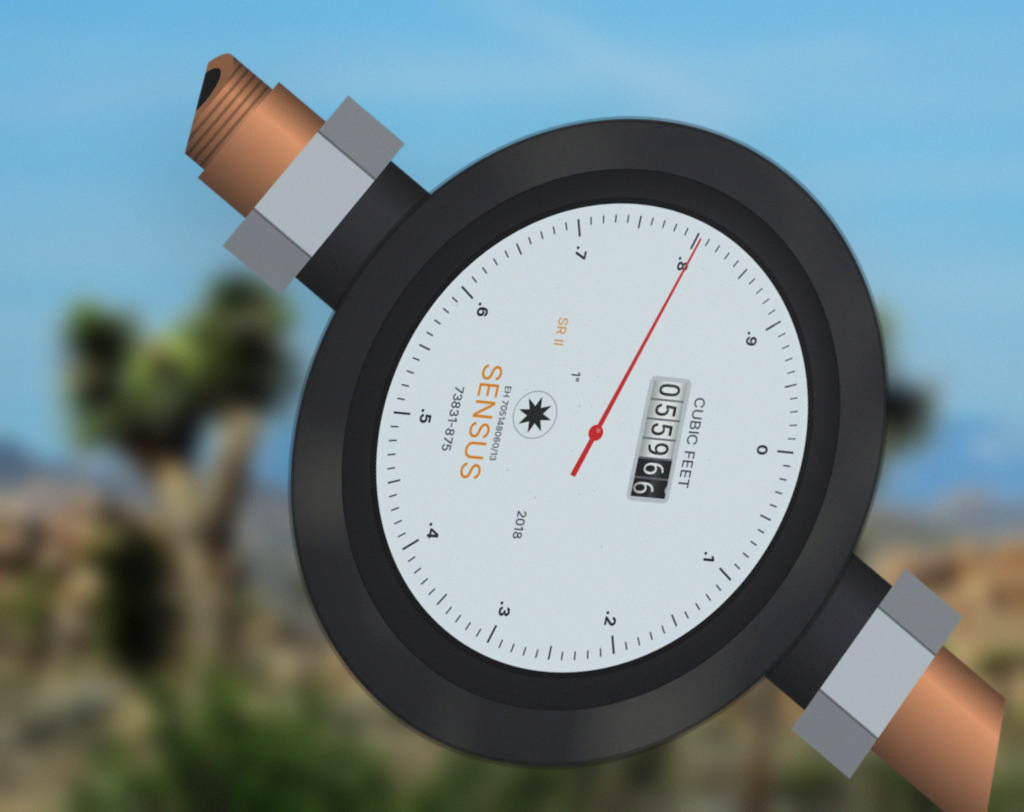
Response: 55965.80 ft³
